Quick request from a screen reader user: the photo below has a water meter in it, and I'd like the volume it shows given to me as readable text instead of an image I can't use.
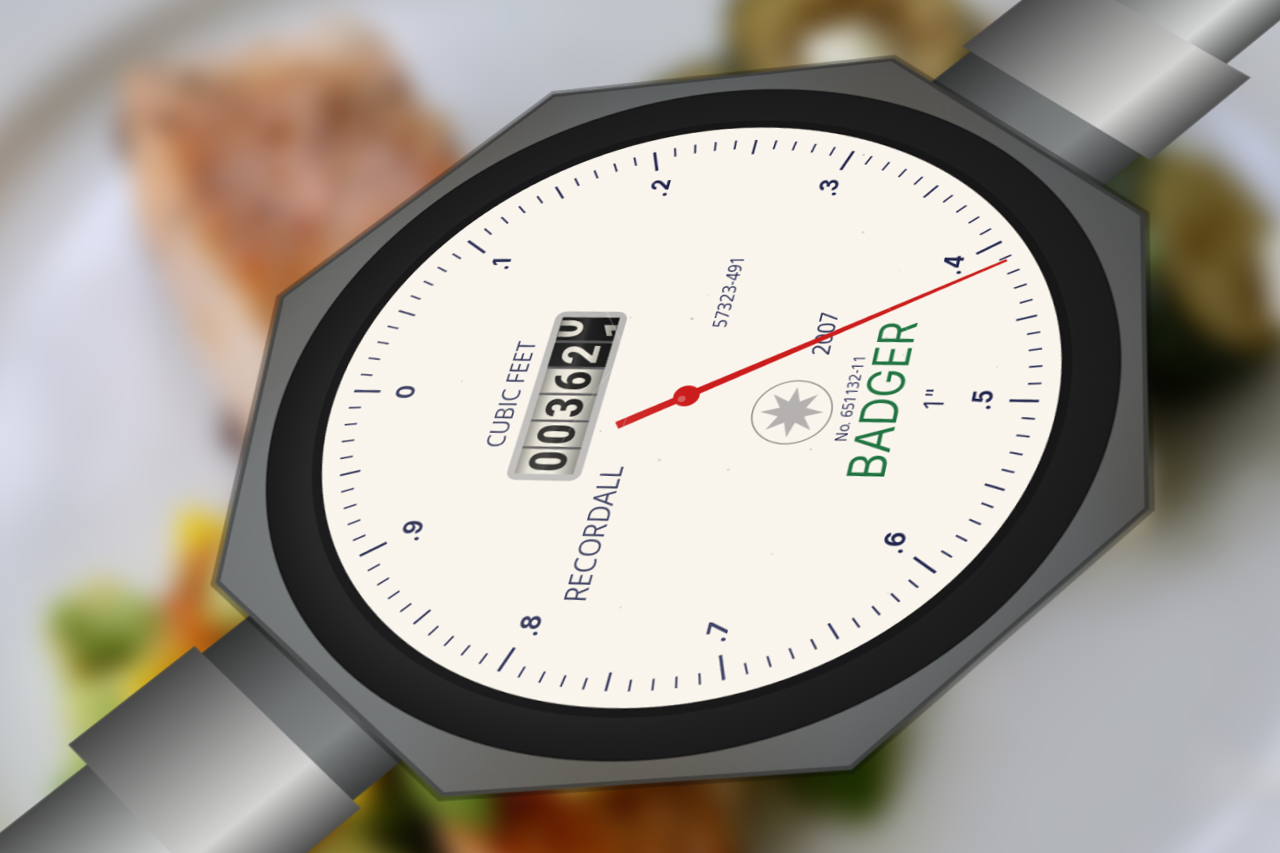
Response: 3620.41 ft³
